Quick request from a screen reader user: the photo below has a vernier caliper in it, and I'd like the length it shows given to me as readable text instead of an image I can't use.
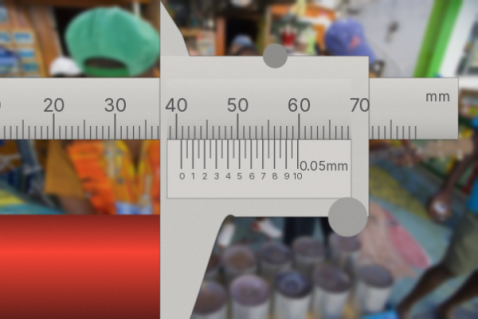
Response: 40.8 mm
